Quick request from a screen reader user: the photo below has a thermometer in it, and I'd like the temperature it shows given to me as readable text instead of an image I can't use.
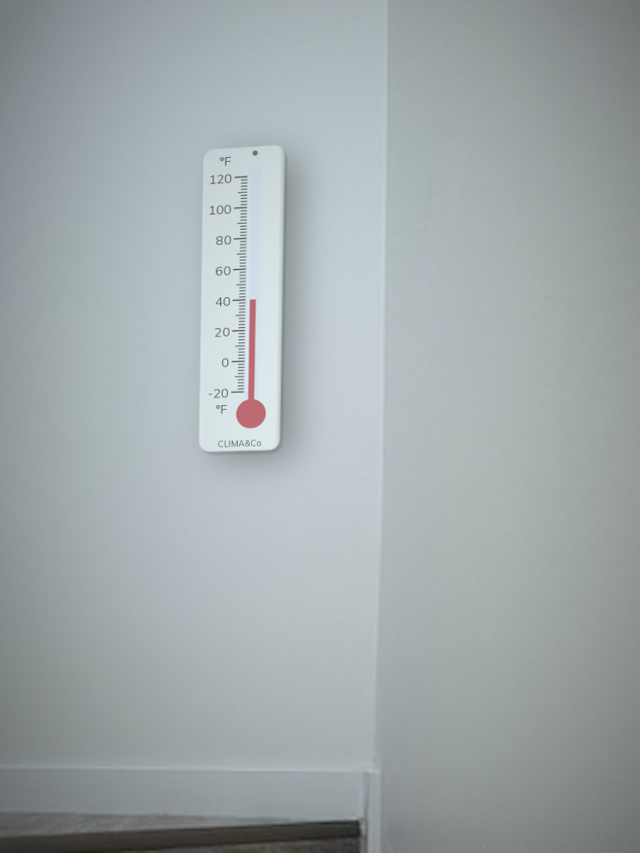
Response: 40 °F
